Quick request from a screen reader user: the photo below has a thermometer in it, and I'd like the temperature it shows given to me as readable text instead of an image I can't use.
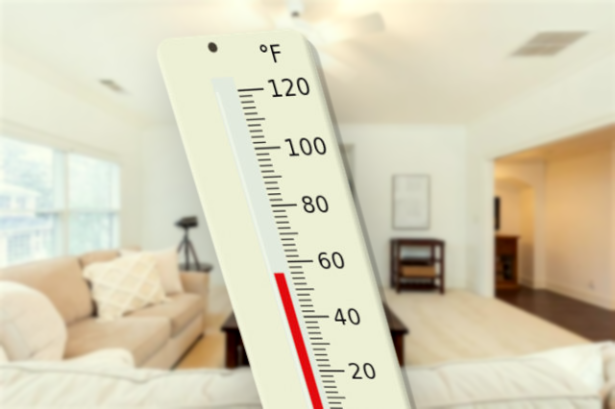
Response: 56 °F
